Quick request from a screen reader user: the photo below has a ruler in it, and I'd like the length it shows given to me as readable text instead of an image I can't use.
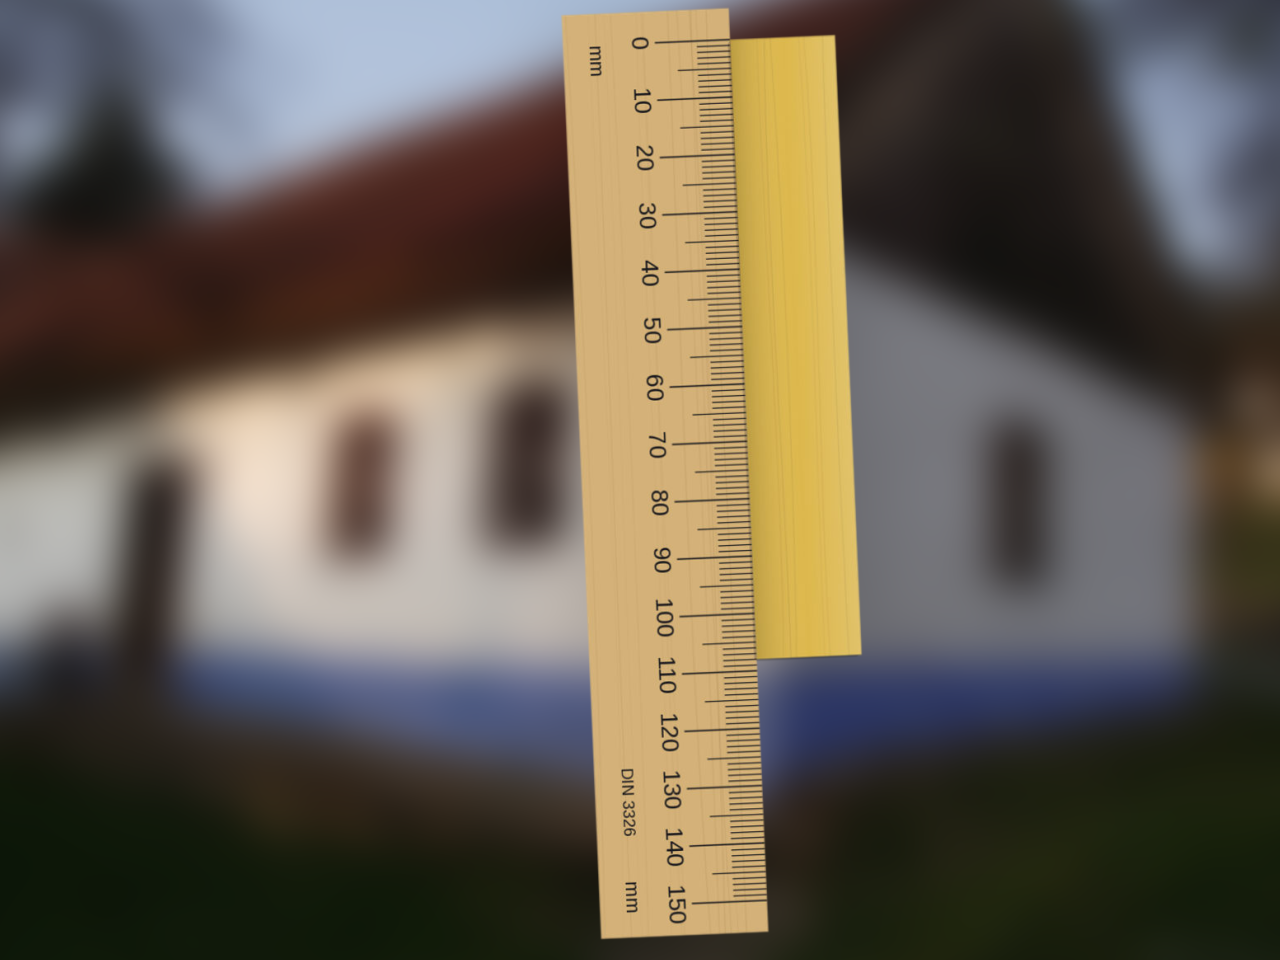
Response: 108 mm
